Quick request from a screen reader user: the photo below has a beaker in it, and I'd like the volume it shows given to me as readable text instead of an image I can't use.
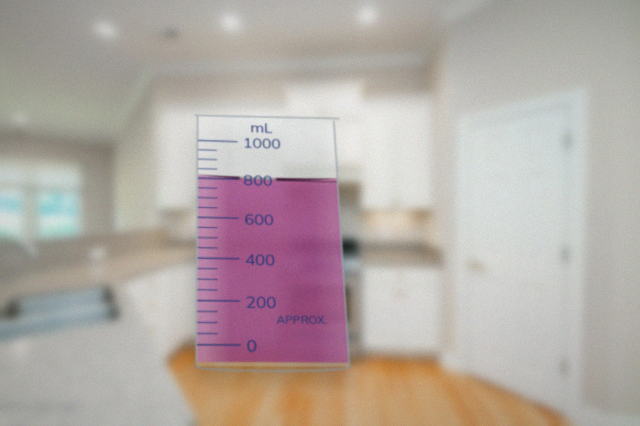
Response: 800 mL
